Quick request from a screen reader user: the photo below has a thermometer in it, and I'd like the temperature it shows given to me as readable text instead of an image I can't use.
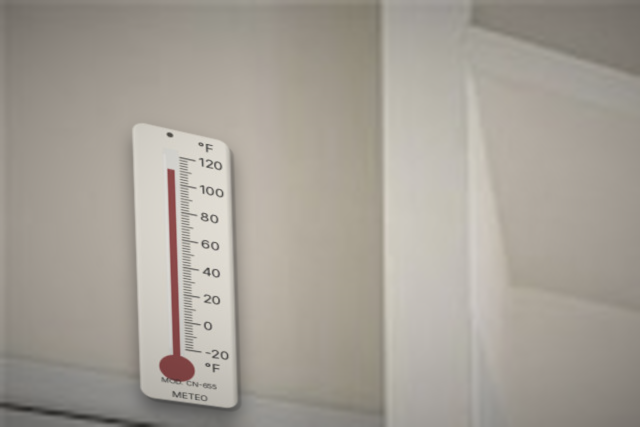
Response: 110 °F
